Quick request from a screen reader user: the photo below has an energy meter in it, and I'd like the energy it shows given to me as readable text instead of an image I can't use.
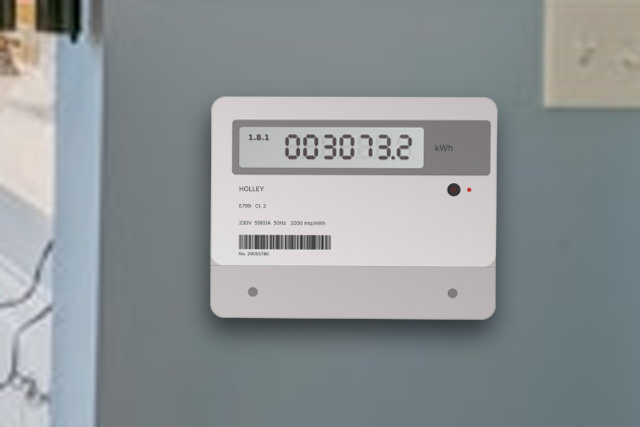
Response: 3073.2 kWh
